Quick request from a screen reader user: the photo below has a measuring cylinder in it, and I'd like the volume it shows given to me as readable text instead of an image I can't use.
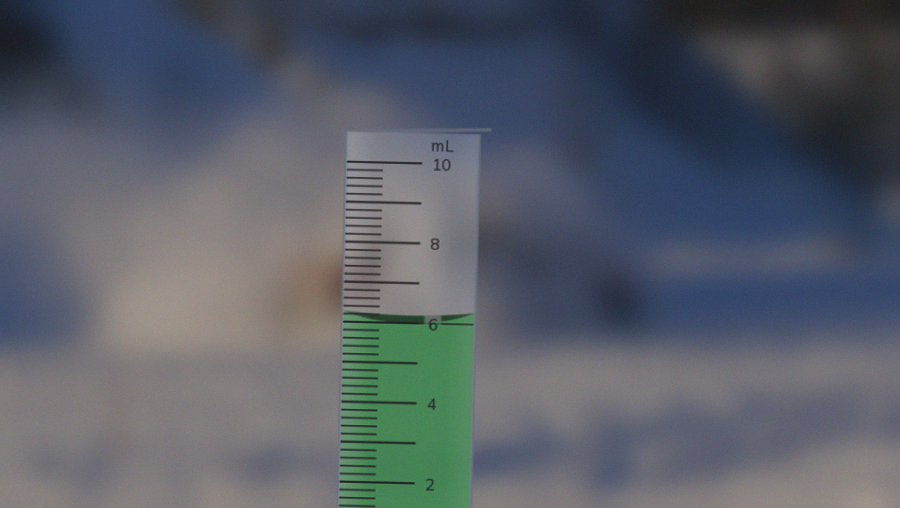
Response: 6 mL
